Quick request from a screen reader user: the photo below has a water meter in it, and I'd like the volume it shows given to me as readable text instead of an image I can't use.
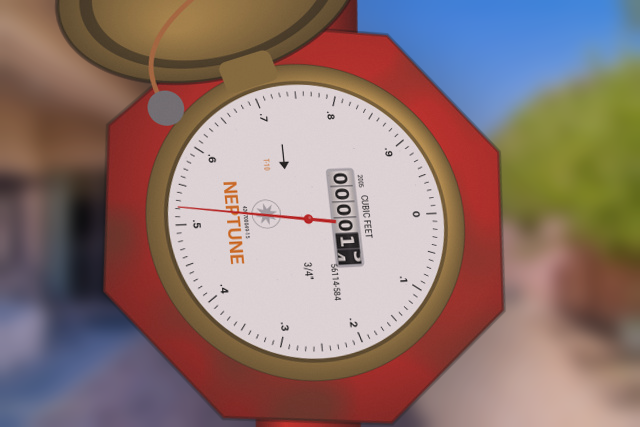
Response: 13.52 ft³
